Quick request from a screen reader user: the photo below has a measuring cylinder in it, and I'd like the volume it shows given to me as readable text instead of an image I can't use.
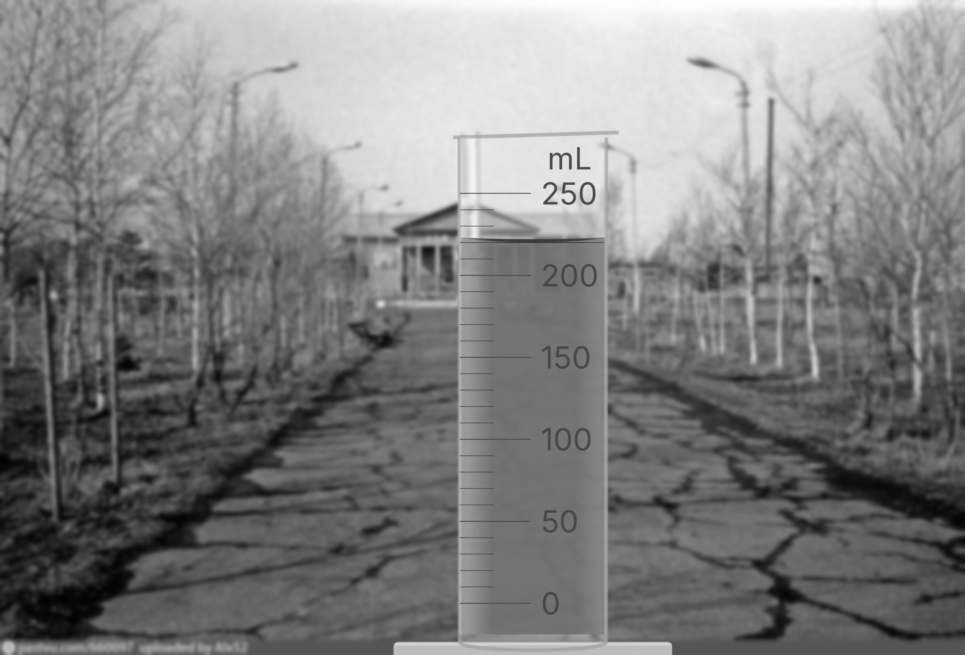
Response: 220 mL
